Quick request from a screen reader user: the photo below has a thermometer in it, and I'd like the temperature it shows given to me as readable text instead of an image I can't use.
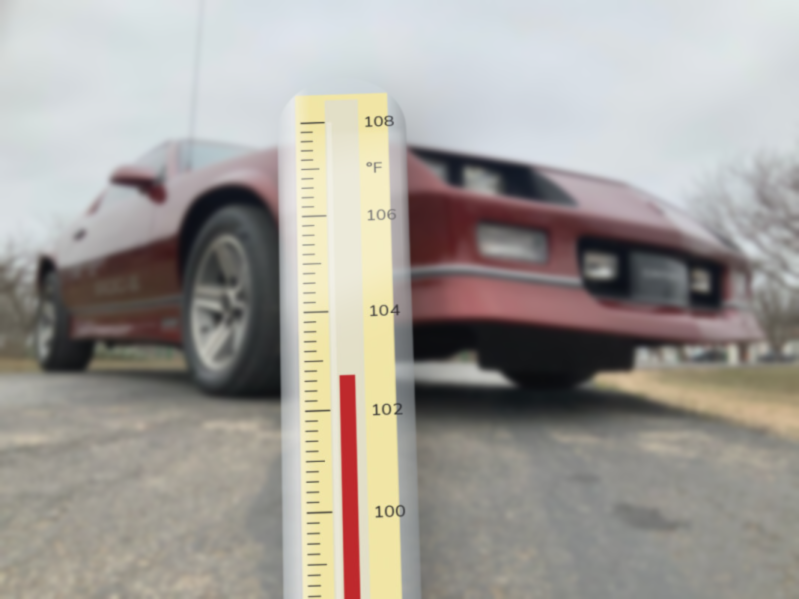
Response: 102.7 °F
